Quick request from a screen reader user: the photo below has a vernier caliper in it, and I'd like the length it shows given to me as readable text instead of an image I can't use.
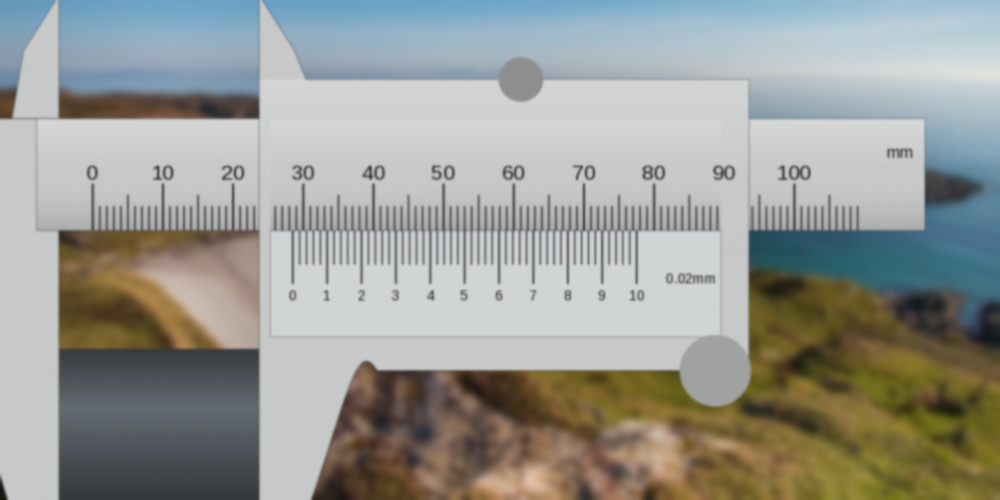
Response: 28.5 mm
